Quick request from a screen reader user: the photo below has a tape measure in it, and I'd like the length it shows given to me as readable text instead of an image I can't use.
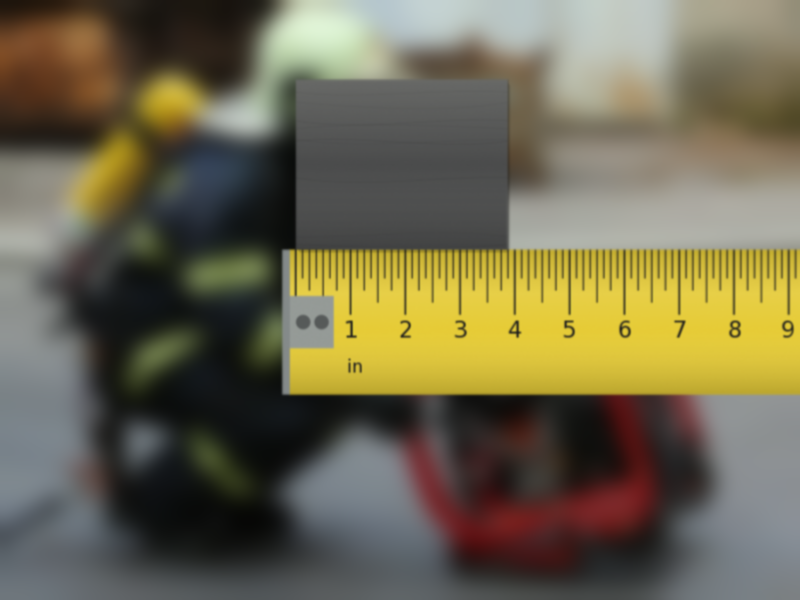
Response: 3.875 in
